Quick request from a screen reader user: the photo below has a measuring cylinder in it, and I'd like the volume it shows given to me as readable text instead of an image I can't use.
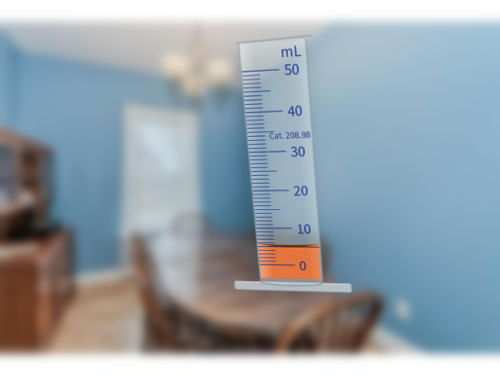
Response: 5 mL
